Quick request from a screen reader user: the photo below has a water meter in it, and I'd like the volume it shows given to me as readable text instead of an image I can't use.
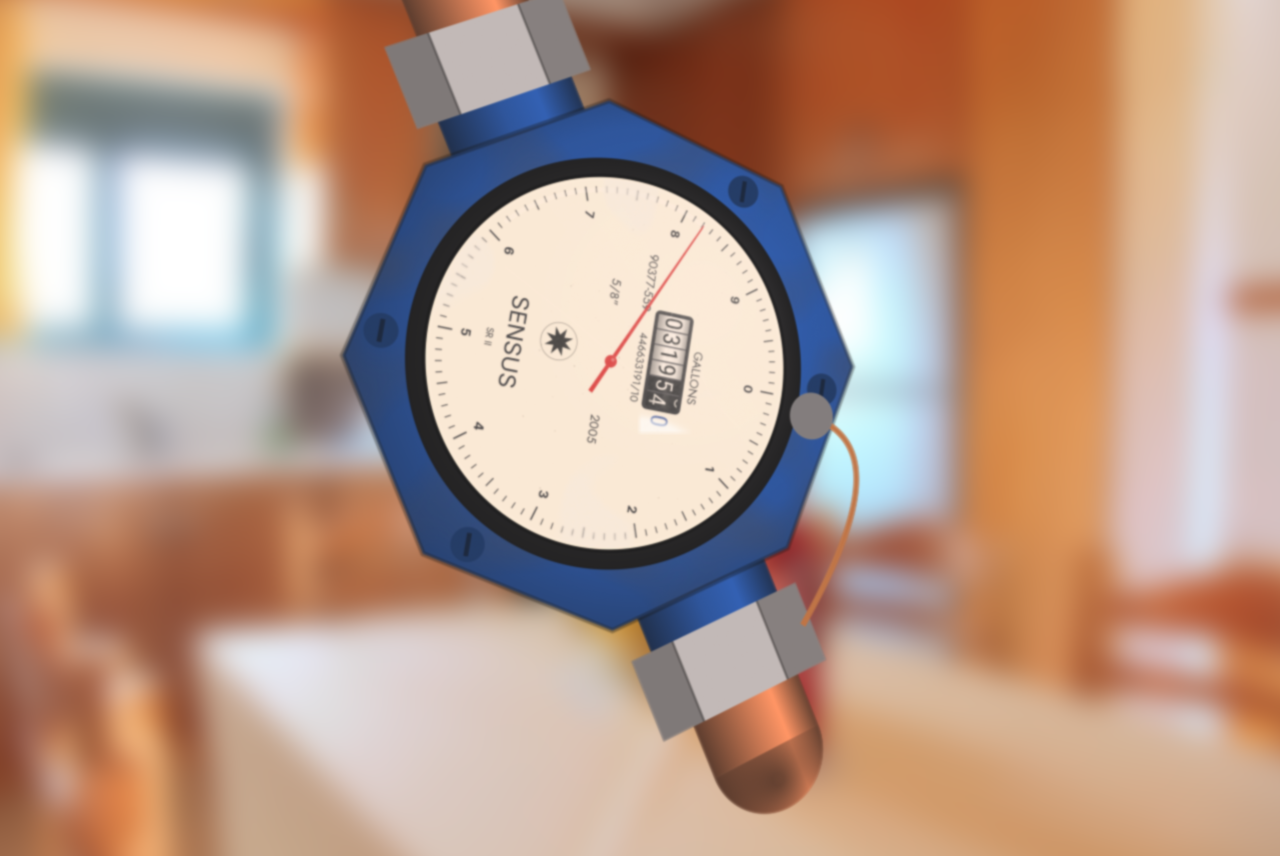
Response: 319538.2 gal
